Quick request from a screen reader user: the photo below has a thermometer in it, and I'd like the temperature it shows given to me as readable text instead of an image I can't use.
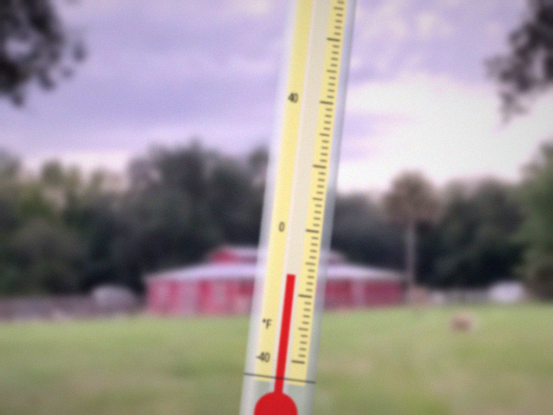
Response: -14 °F
